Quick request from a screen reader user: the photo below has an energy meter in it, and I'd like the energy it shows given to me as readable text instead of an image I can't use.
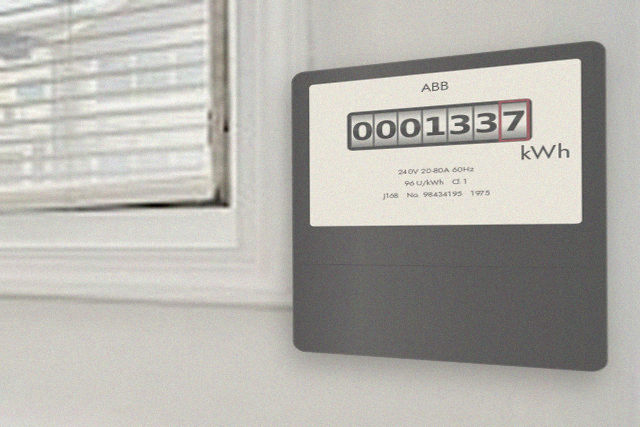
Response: 133.7 kWh
